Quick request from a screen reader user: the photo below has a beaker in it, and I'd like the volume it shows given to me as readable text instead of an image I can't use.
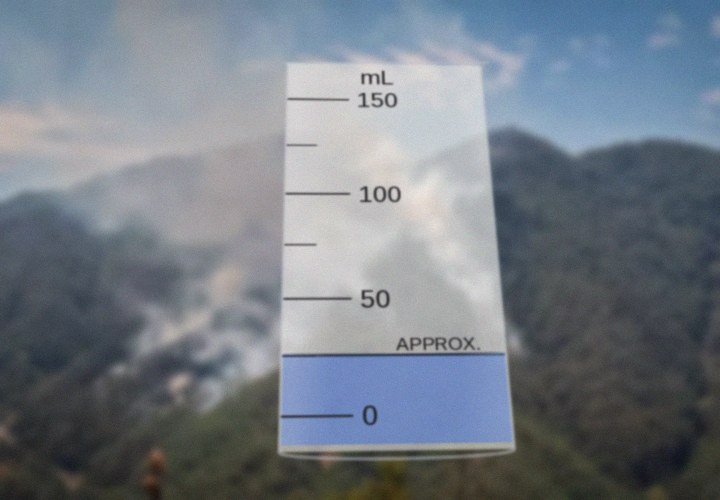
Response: 25 mL
